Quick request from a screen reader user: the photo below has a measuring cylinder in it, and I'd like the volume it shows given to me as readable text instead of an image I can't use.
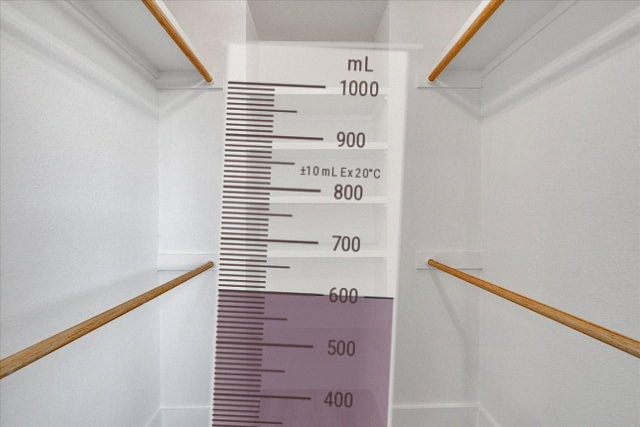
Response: 600 mL
